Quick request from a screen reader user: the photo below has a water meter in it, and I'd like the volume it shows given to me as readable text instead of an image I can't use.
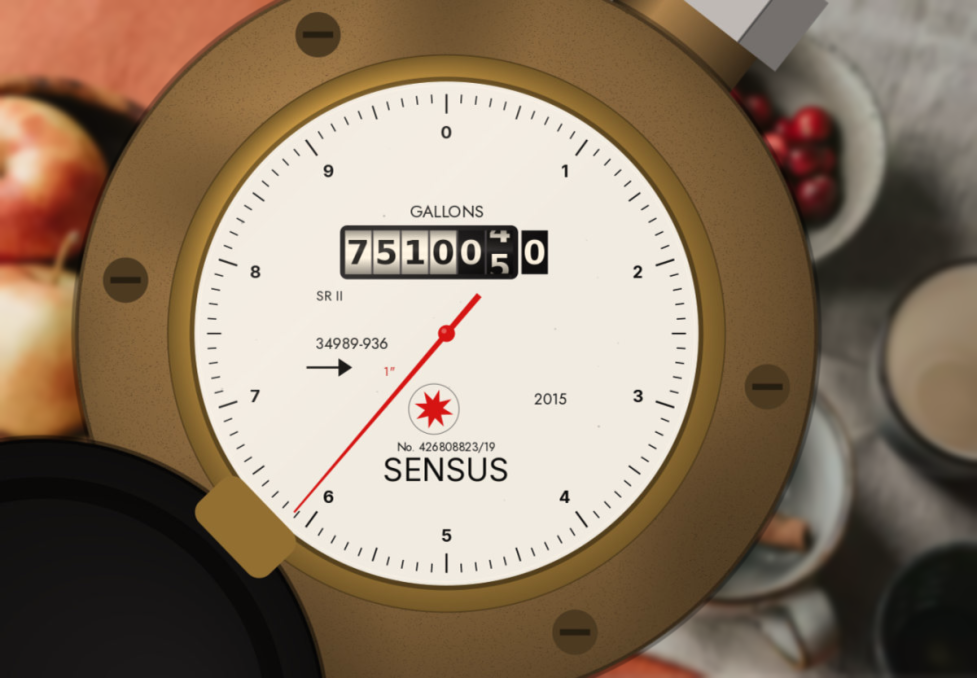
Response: 7510046.1 gal
